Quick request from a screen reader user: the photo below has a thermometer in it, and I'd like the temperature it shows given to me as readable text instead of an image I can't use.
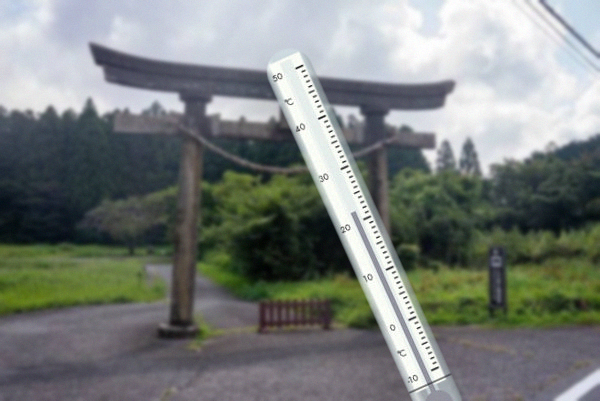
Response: 22 °C
